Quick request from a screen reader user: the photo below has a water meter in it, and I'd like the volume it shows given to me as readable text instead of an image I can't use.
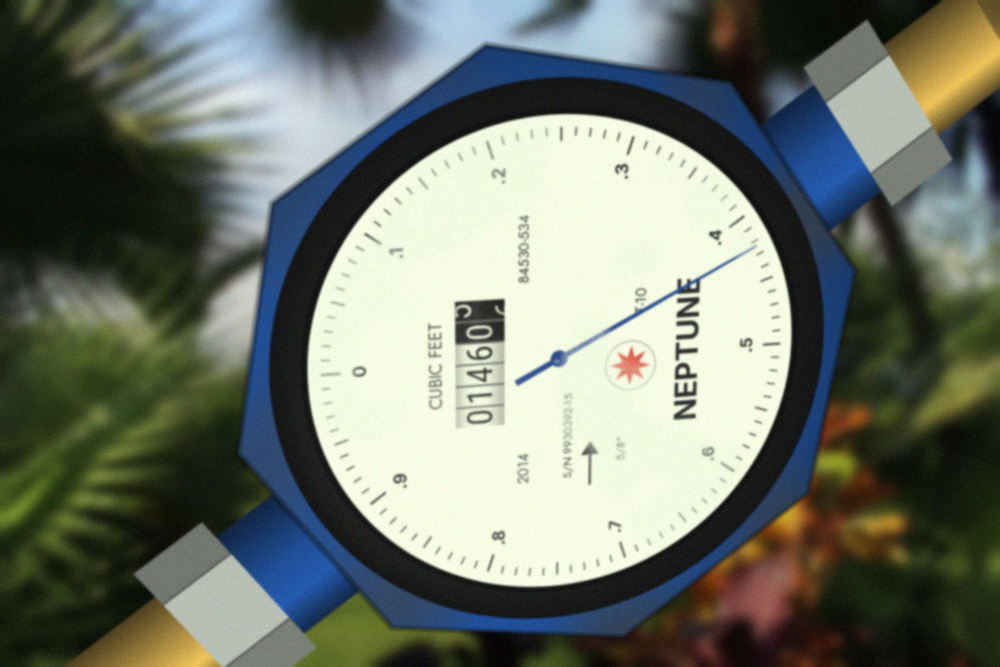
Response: 14605.42 ft³
